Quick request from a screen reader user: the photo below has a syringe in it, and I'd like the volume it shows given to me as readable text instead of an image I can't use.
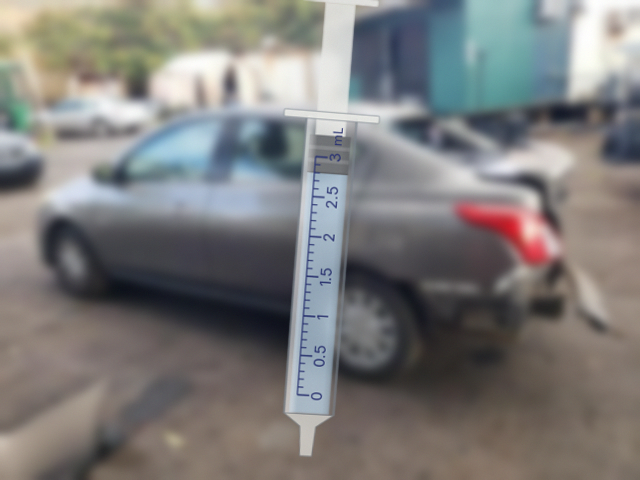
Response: 2.8 mL
